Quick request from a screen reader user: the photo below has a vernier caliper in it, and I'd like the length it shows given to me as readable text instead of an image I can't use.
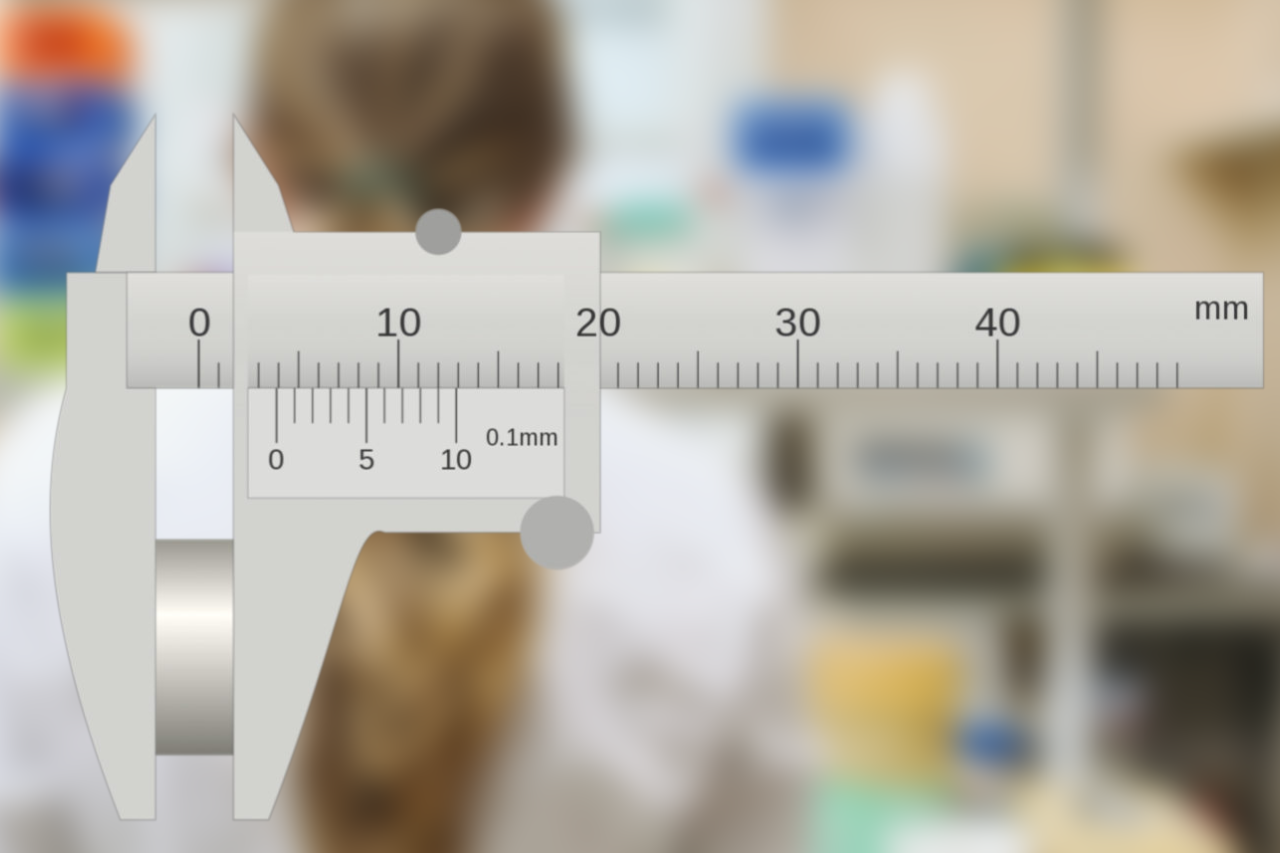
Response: 3.9 mm
